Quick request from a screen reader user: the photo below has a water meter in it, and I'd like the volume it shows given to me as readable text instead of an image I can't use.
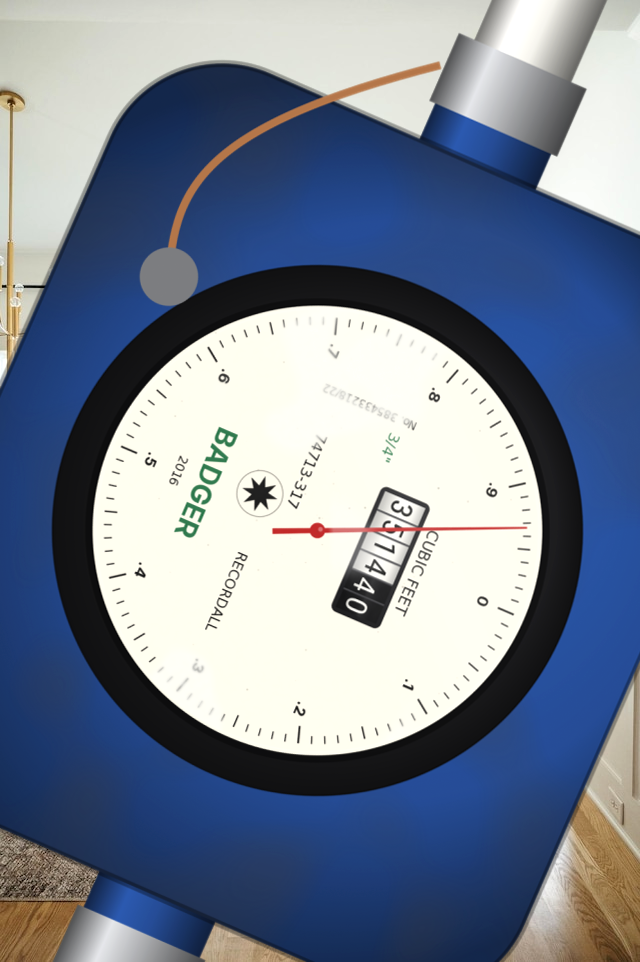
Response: 351439.93 ft³
